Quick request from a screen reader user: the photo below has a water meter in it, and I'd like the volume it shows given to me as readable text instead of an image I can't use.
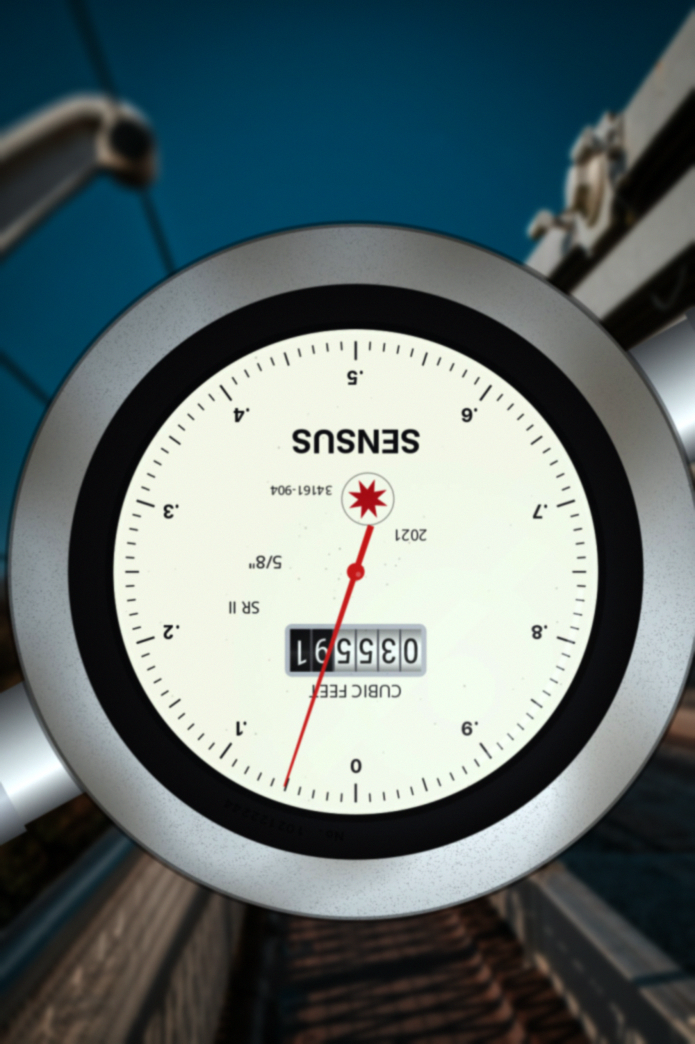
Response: 35591.05 ft³
